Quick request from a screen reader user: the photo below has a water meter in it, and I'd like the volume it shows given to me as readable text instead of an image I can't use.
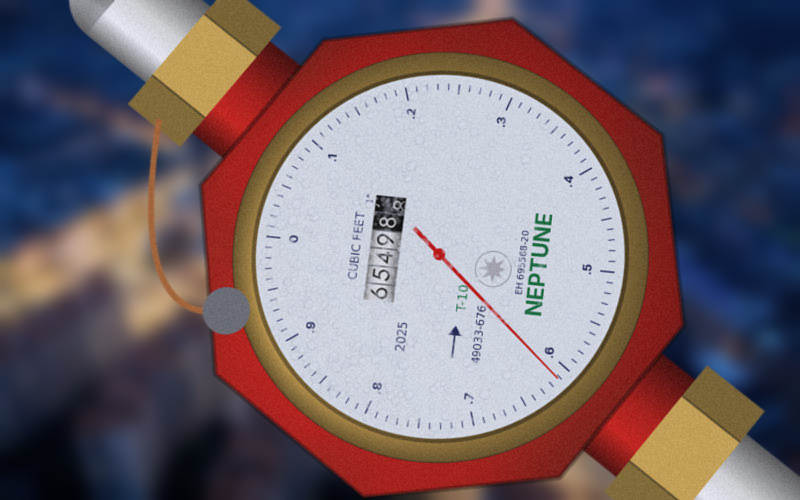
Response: 654987.61 ft³
